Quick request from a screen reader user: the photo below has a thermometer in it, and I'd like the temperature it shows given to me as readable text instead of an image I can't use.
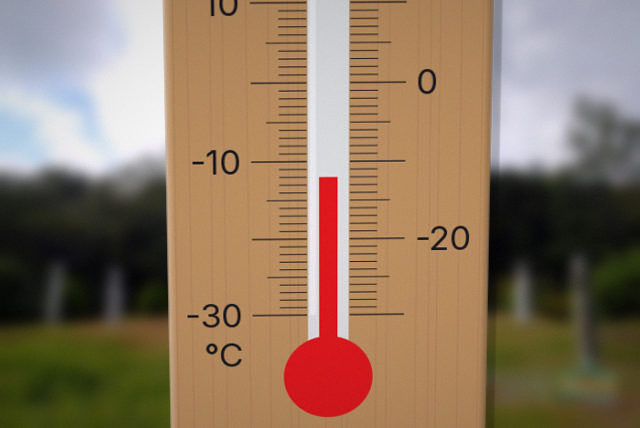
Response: -12 °C
